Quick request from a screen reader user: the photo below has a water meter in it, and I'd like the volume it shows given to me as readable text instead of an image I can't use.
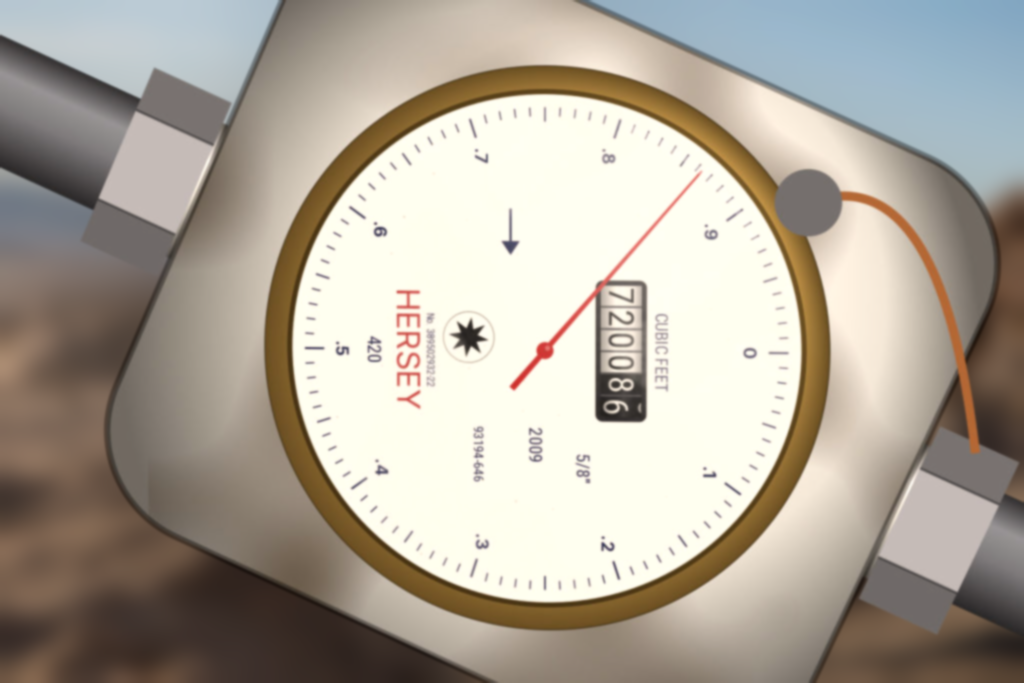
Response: 720085.86 ft³
